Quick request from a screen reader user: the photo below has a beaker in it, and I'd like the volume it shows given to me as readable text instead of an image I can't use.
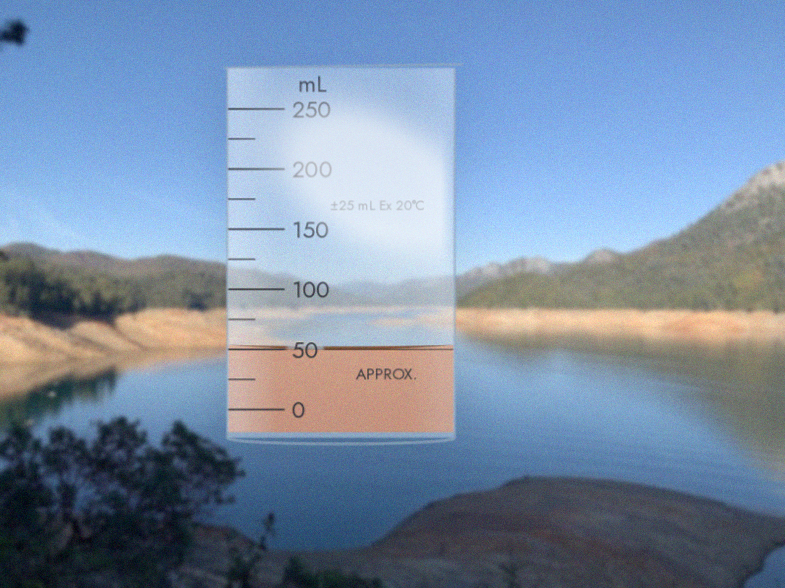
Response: 50 mL
